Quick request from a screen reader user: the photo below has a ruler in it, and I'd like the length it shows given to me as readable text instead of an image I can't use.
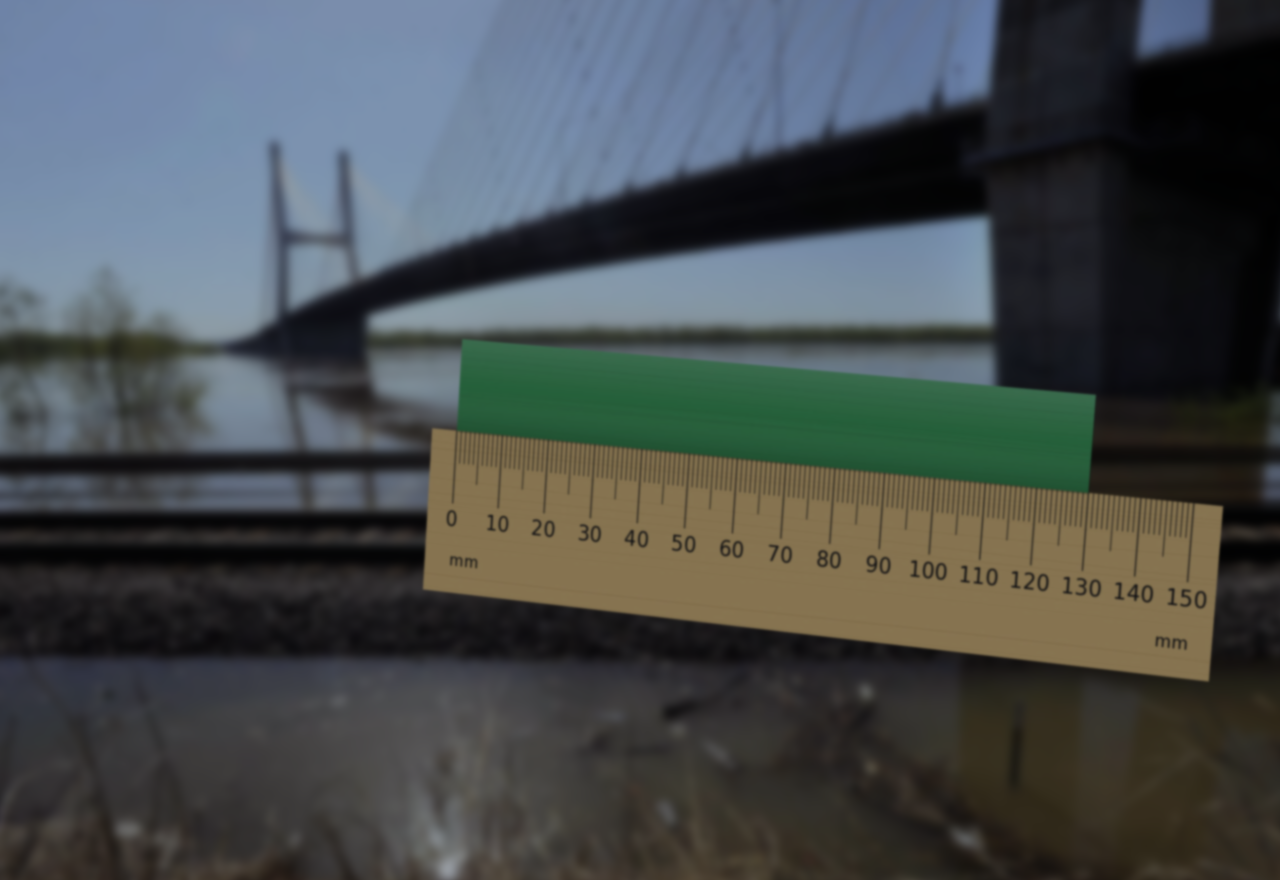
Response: 130 mm
